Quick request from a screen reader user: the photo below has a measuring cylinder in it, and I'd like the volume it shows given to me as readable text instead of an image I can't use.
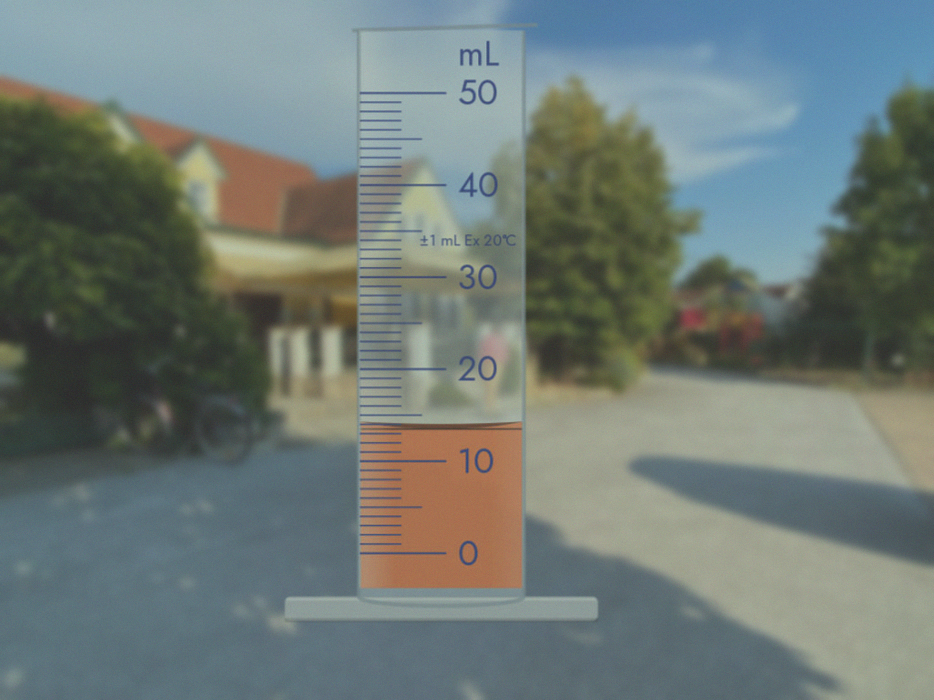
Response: 13.5 mL
